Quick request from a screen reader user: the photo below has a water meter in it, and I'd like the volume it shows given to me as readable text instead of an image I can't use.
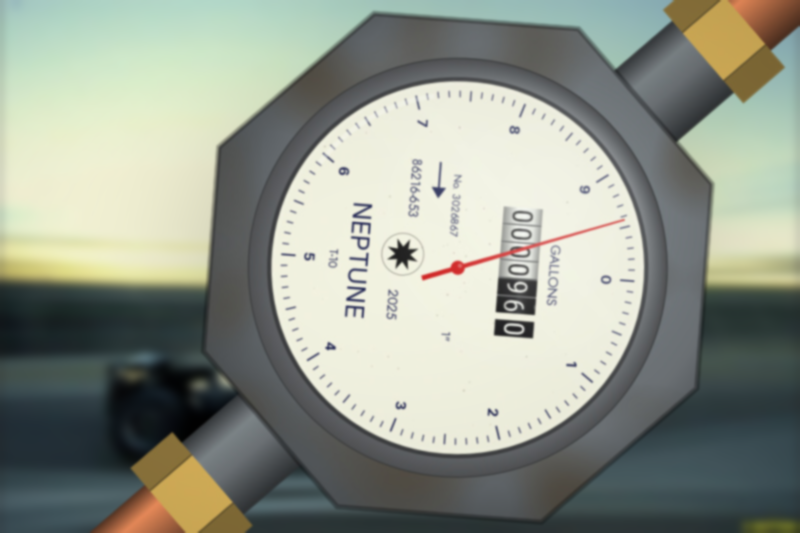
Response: 959.4 gal
